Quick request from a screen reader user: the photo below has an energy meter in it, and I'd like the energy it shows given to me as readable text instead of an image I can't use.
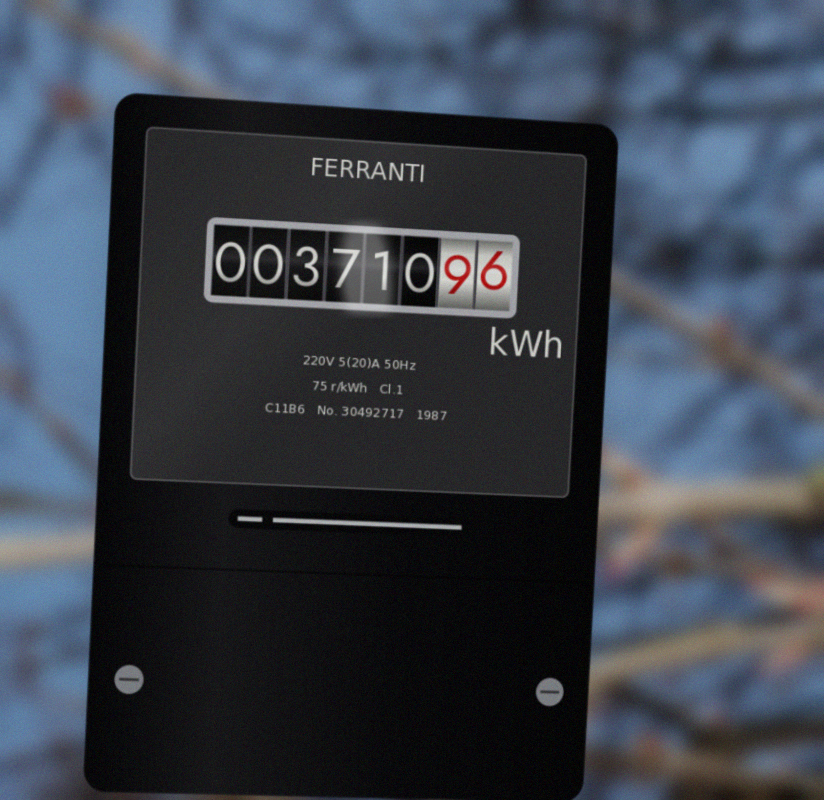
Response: 3710.96 kWh
